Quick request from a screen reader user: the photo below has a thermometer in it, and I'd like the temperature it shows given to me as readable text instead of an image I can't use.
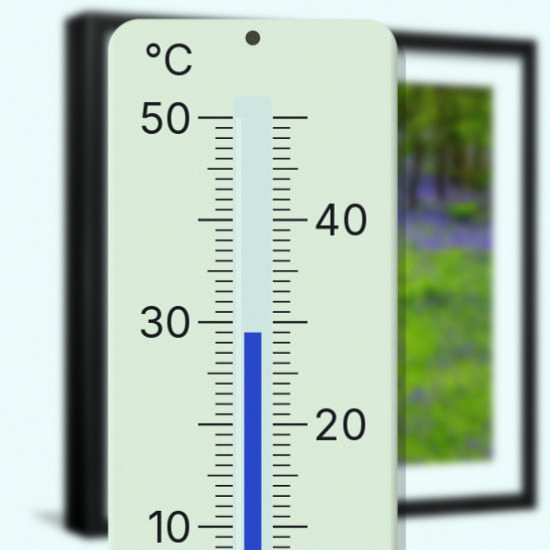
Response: 29 °C
